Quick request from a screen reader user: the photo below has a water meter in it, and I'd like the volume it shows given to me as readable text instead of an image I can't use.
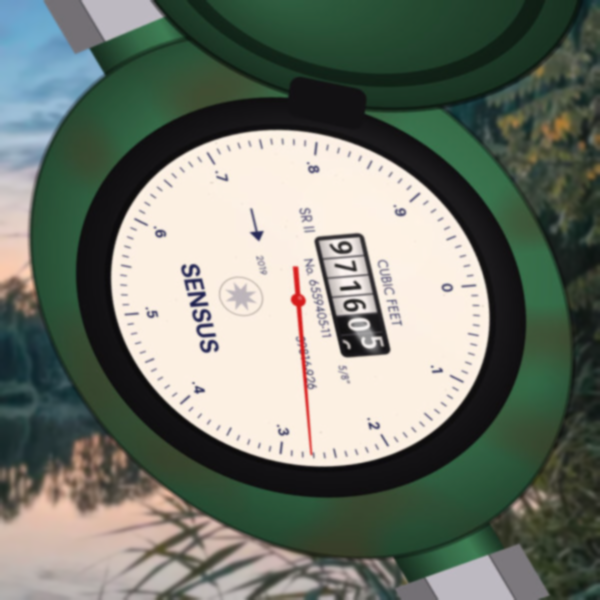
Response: 971605.27 ft³
